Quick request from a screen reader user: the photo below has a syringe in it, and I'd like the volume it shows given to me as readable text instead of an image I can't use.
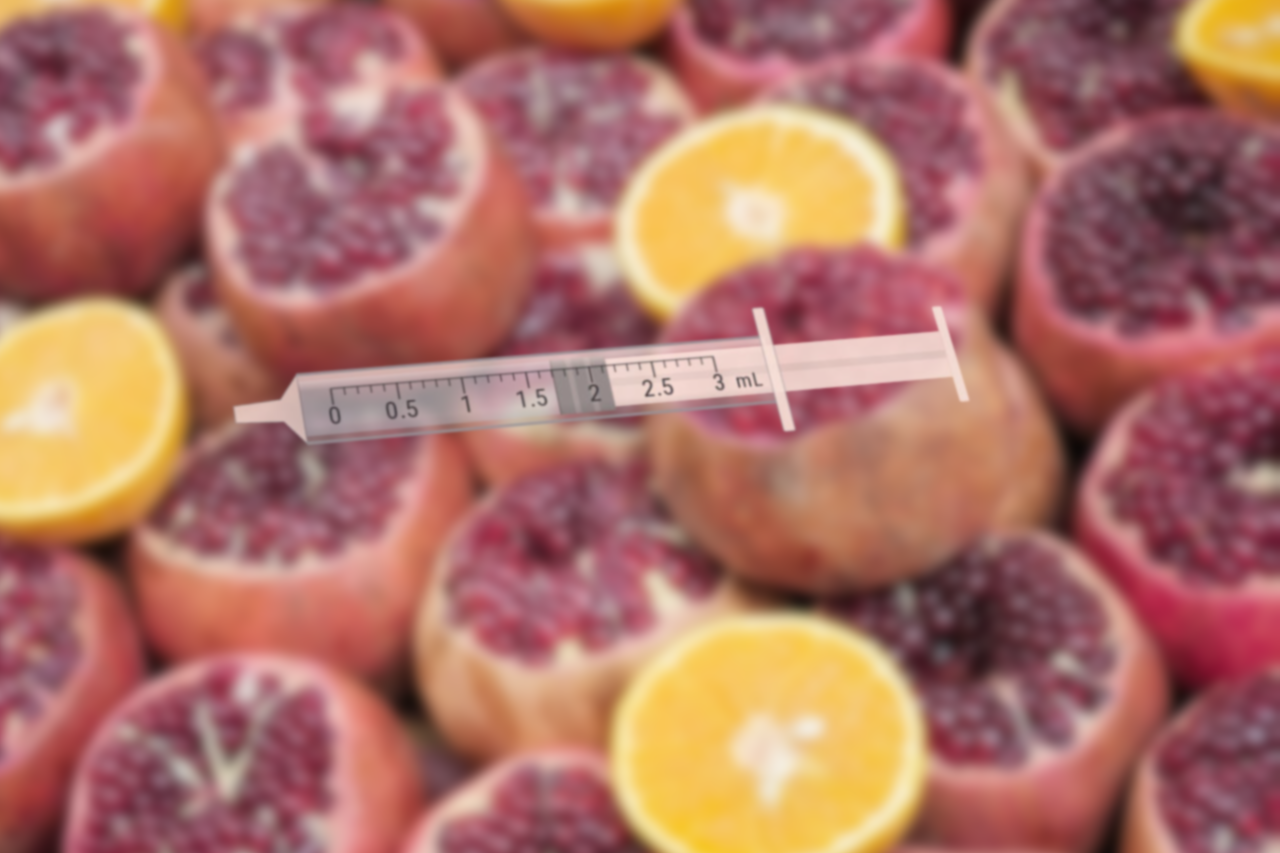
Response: 1.7 mL
